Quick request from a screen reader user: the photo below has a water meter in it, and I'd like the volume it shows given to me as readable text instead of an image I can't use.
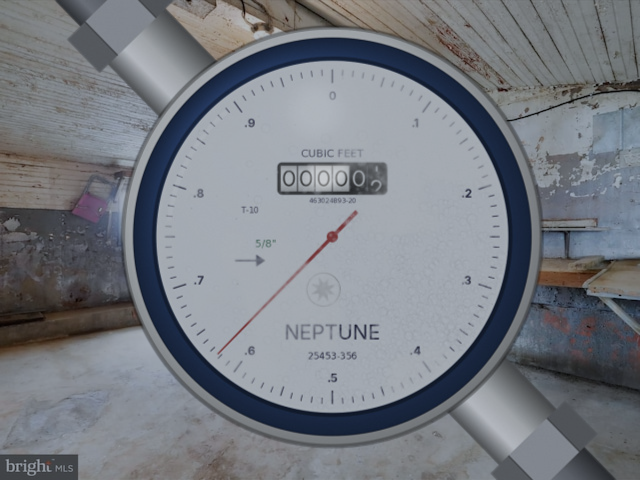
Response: 1.62 ft³
